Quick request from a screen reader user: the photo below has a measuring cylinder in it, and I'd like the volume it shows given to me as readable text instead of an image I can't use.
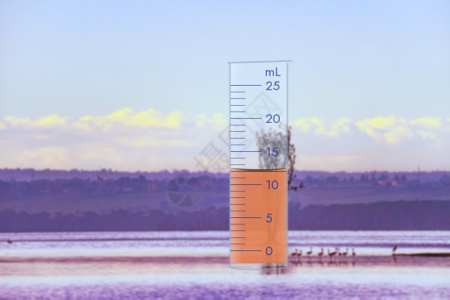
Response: 12 mL
